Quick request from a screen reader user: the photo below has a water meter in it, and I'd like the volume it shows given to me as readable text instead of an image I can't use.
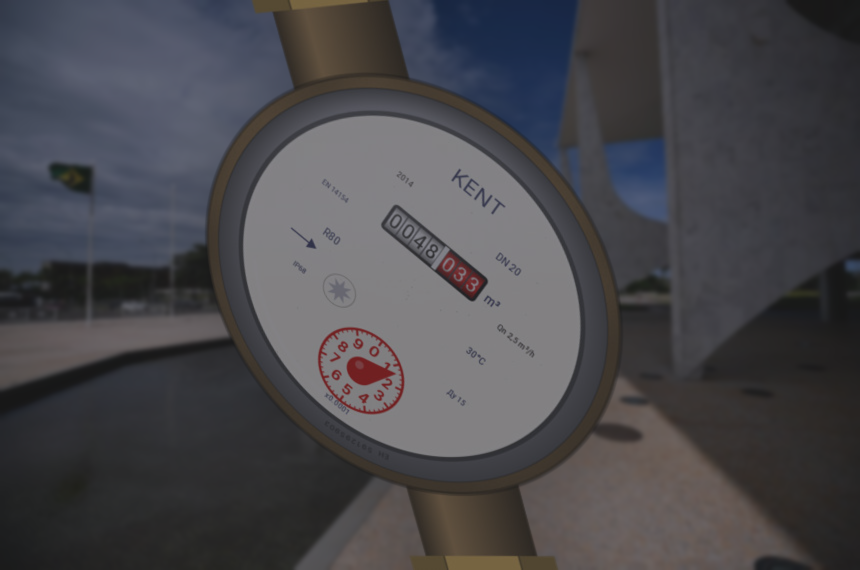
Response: 48.0331 m³
